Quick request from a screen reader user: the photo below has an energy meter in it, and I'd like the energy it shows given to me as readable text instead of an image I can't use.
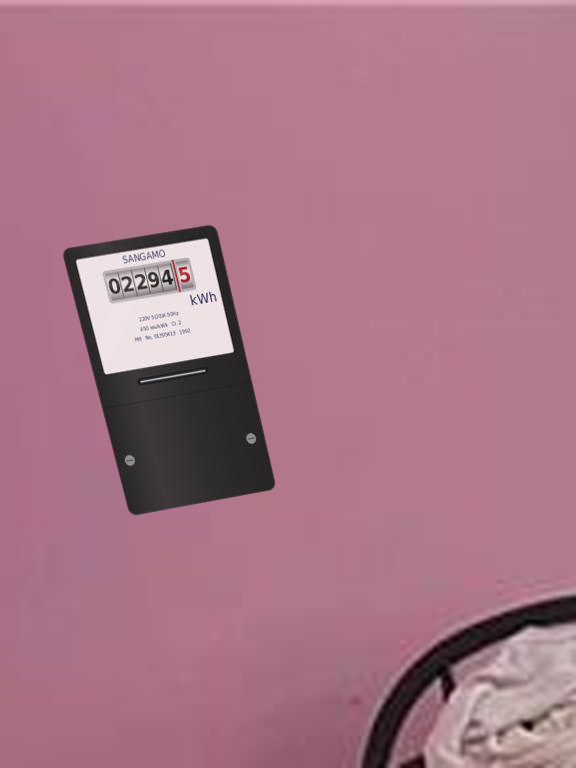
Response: 2294.5 kWh
